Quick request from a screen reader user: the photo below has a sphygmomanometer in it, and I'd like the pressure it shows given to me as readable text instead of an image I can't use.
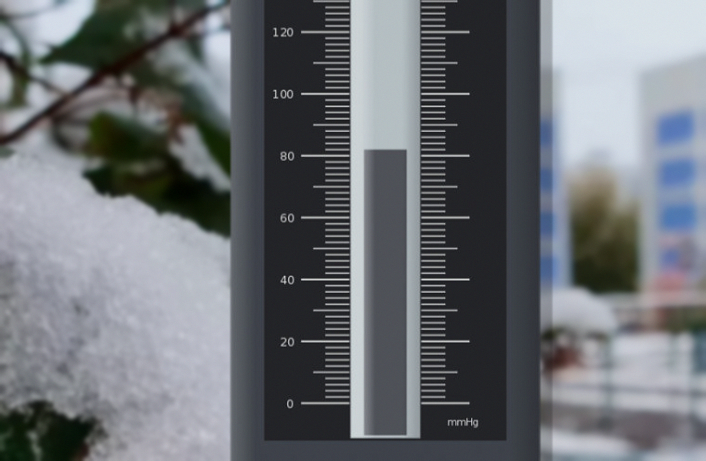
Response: 82 mmHg
